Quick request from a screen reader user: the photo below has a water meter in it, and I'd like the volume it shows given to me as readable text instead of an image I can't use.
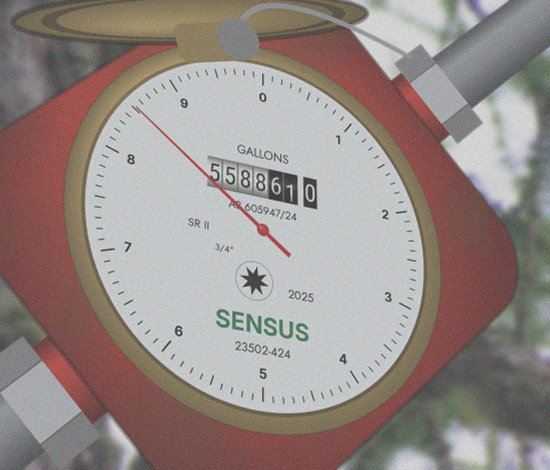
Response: 5588608.5 gal
